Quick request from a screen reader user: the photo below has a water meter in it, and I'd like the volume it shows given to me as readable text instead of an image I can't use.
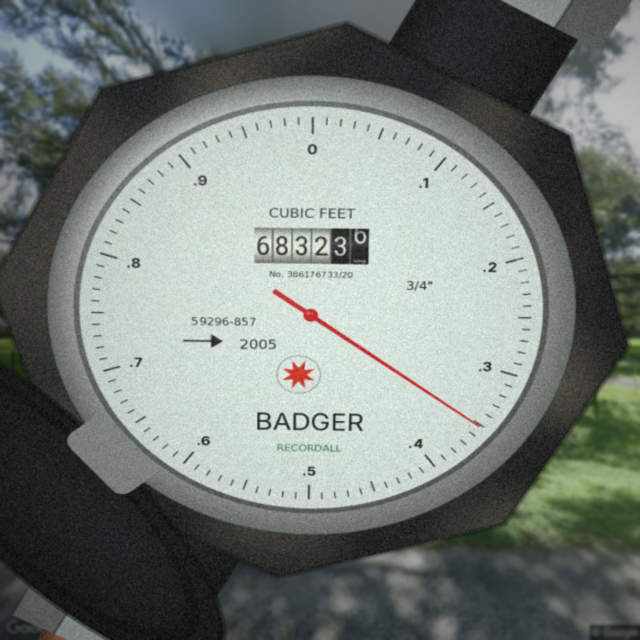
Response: 683236.35 ft³
